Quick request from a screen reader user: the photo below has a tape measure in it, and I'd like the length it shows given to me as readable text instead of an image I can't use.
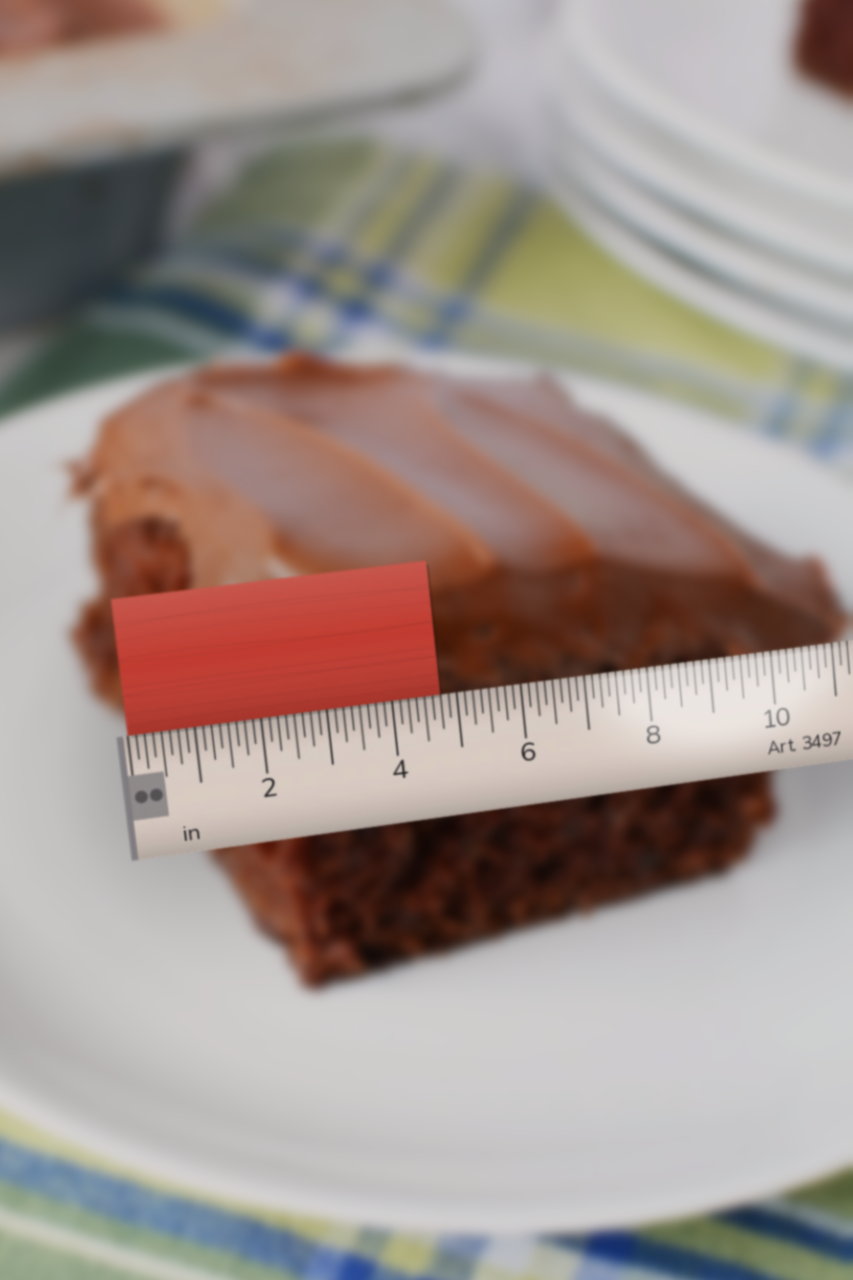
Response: 4.75 in
